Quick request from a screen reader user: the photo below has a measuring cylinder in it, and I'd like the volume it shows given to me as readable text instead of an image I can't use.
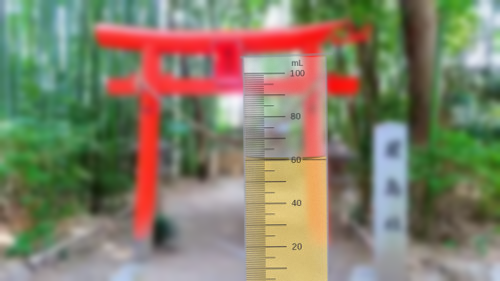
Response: 60 mL
